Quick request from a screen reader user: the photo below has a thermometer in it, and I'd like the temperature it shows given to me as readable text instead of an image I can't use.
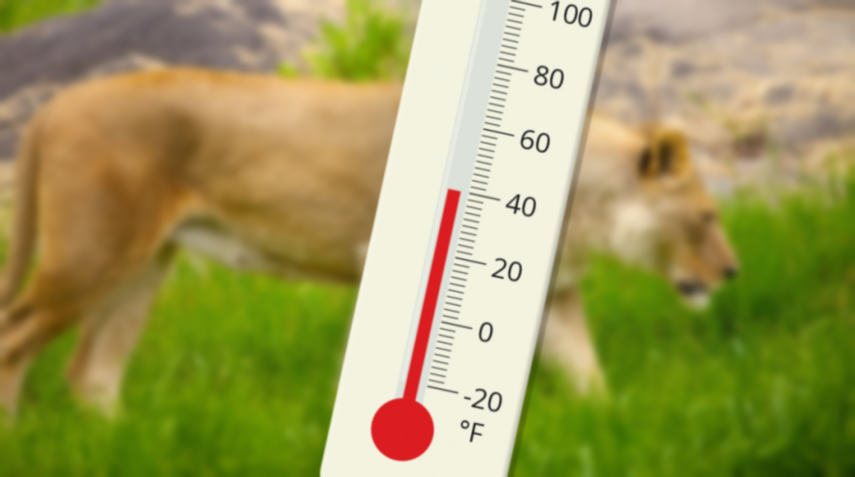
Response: 40 °F
